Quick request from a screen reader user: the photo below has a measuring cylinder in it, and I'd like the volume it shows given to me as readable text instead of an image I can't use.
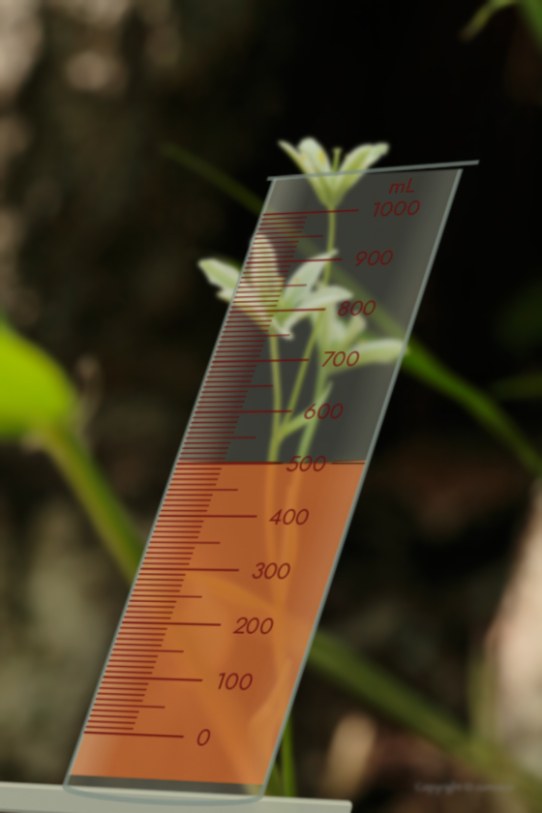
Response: 500 mL
